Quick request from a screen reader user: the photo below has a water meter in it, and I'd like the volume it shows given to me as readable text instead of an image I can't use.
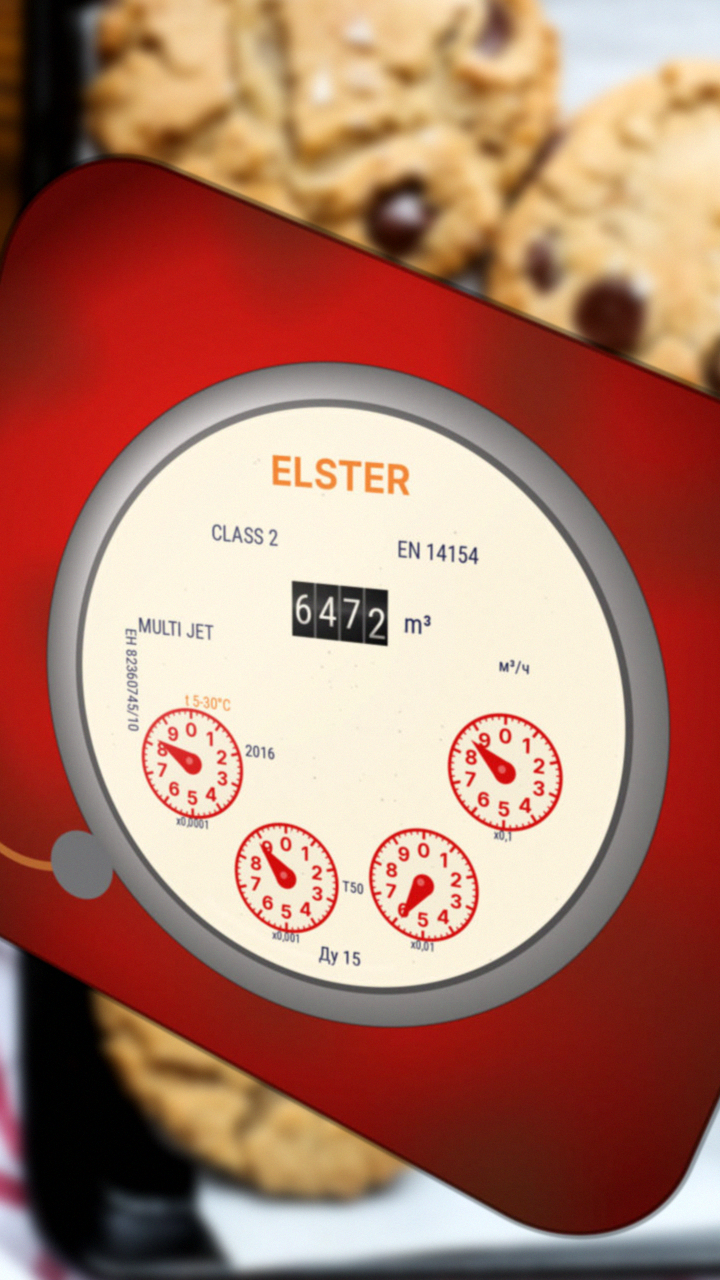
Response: 6471.8588 m³
